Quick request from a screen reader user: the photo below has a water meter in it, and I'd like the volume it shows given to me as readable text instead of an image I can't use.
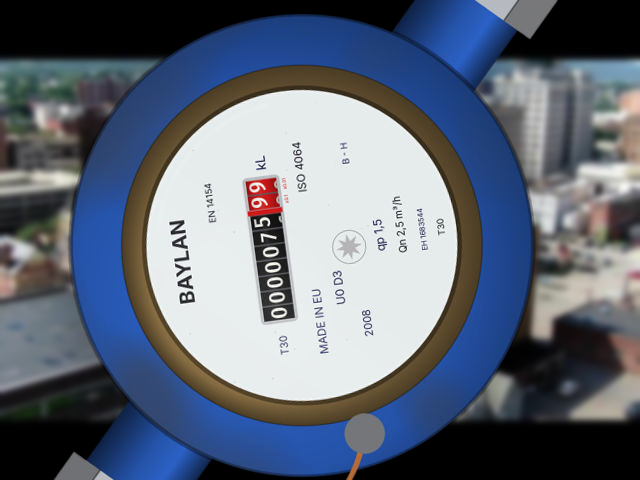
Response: 75.99 kL
